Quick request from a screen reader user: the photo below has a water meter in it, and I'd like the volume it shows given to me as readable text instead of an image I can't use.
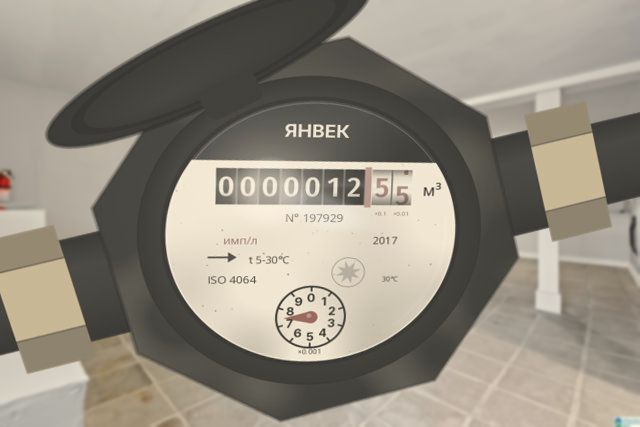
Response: 12.547 m³
